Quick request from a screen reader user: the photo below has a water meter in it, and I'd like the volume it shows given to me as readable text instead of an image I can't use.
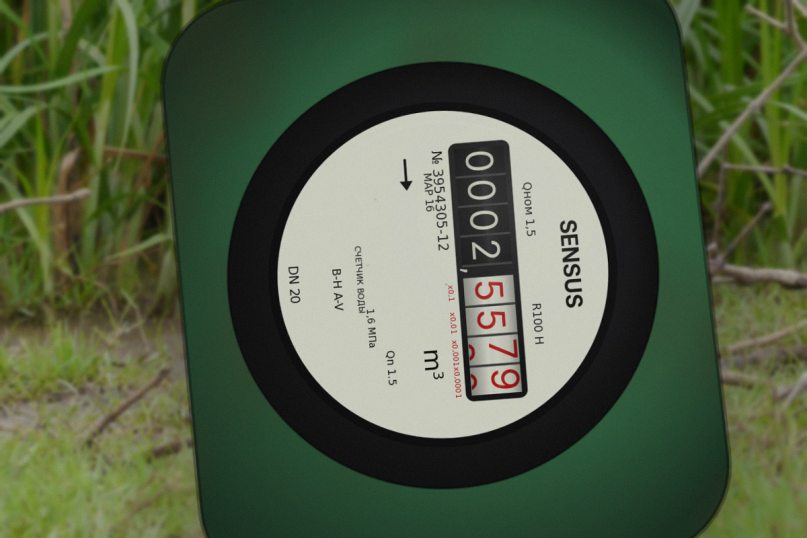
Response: 2.5579 m³
